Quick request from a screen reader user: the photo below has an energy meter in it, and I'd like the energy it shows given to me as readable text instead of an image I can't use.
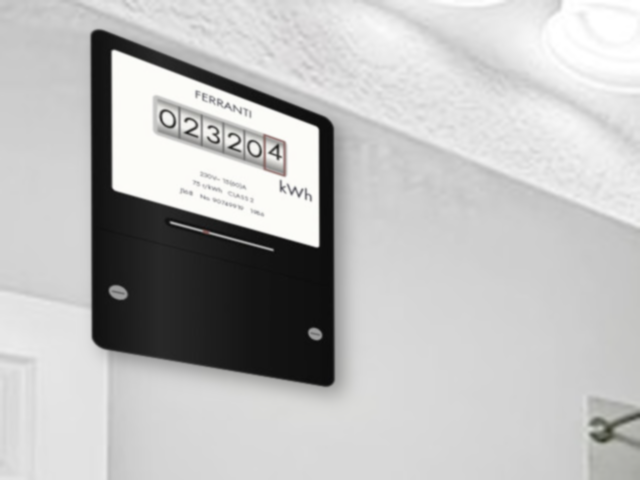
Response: 2320.4 kWh
